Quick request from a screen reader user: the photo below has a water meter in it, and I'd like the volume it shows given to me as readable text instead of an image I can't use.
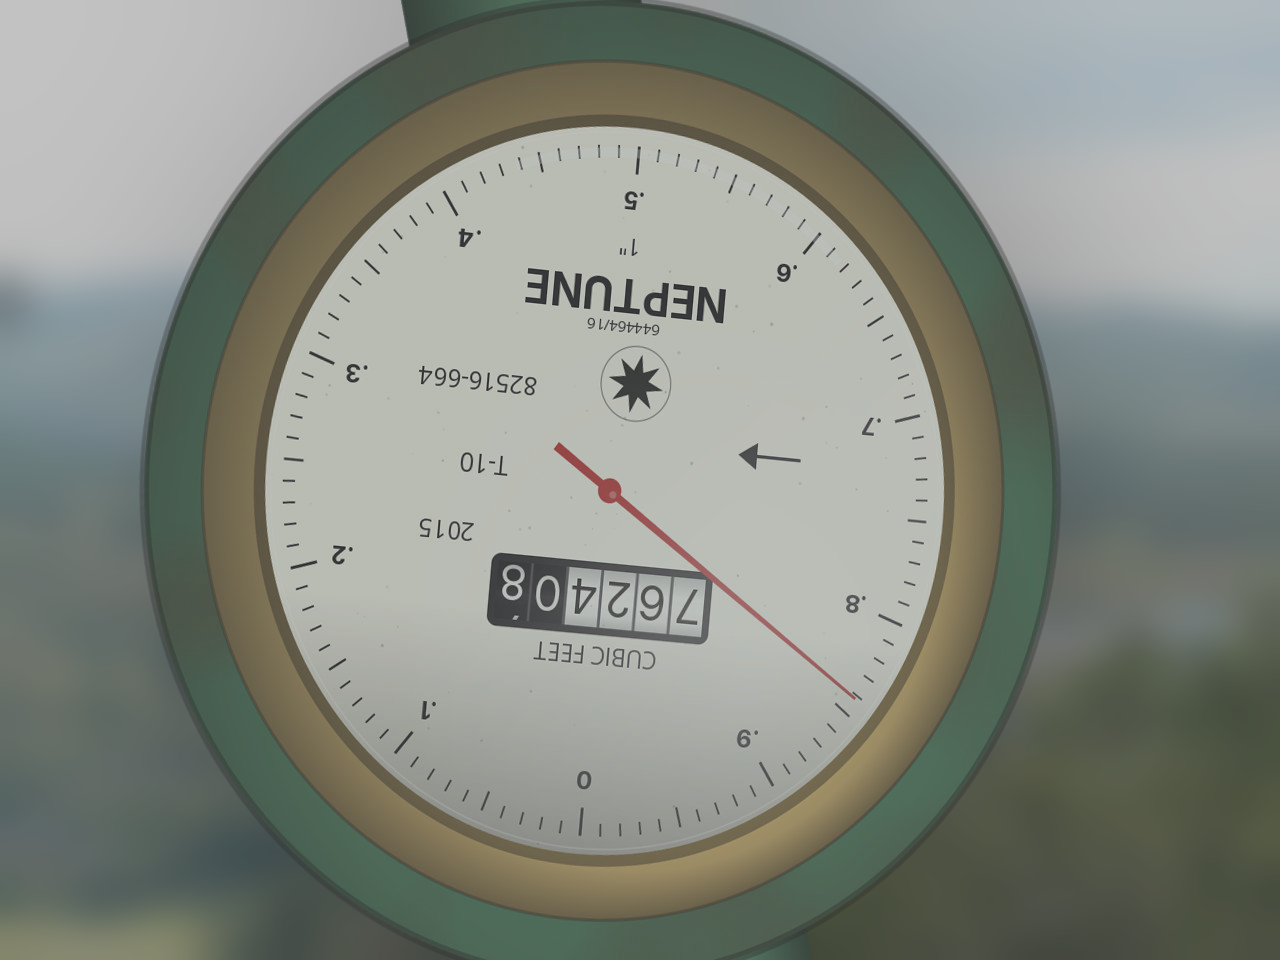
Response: 762407.84 ft³
